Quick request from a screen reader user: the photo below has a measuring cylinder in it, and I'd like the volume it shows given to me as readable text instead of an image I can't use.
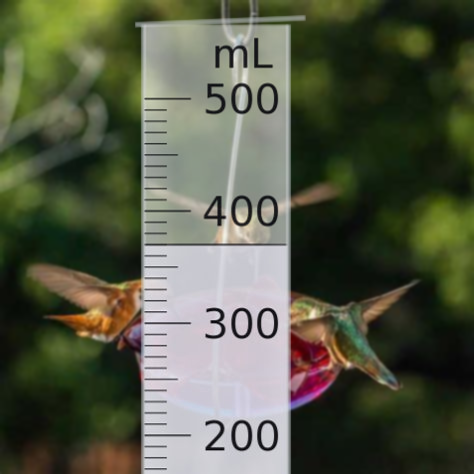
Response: 370 mL
